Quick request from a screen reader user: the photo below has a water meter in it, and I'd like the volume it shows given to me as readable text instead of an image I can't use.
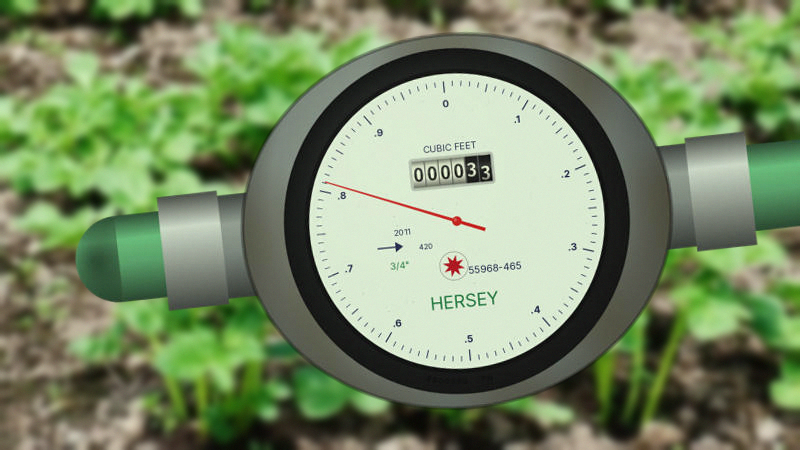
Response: 32.81 ft³
